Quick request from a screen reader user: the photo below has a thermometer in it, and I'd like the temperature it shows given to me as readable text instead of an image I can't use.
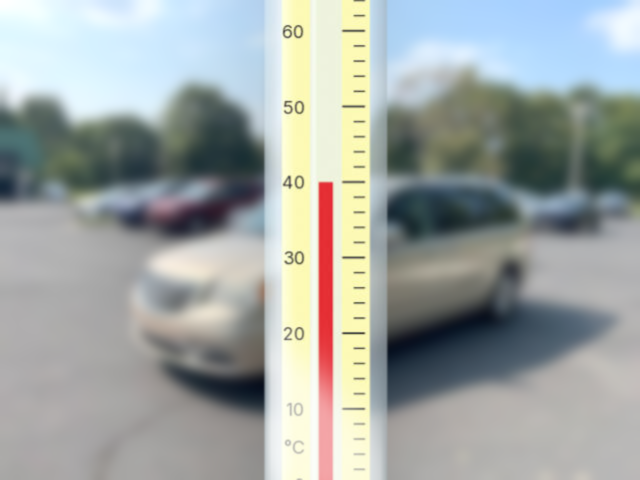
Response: 40 °C
